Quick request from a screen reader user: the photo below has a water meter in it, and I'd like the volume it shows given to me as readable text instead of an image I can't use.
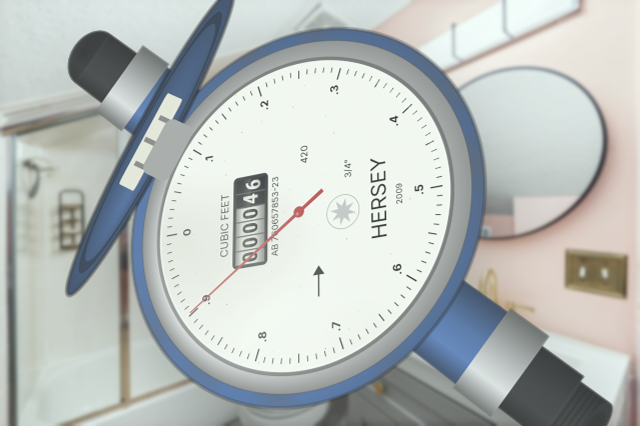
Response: 45.90 ft³
